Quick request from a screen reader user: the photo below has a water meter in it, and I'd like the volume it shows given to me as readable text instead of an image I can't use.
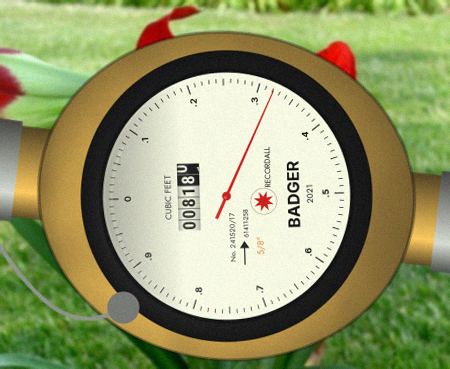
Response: 8180.32 ft³
